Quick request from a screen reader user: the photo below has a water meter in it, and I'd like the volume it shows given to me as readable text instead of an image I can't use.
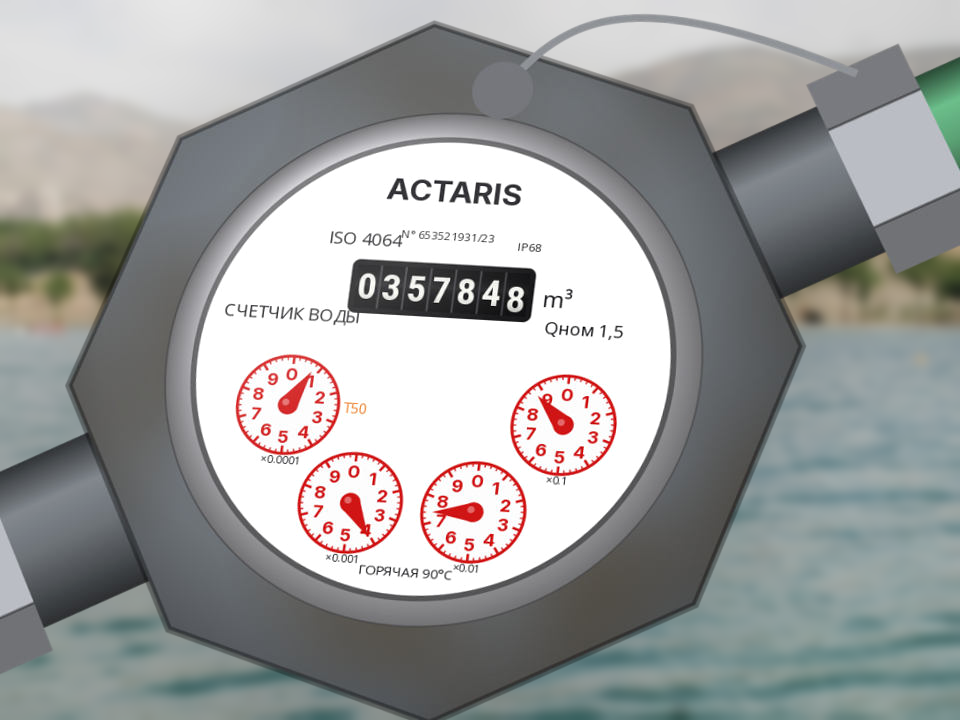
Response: 357847.8740 m³
